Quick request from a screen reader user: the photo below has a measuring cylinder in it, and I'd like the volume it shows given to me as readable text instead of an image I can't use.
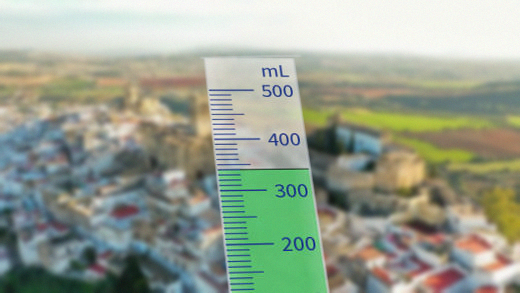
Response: 340 mL
